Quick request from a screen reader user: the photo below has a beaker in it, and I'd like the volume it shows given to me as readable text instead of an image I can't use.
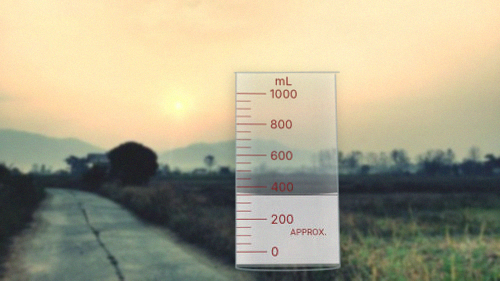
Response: 350 mL
